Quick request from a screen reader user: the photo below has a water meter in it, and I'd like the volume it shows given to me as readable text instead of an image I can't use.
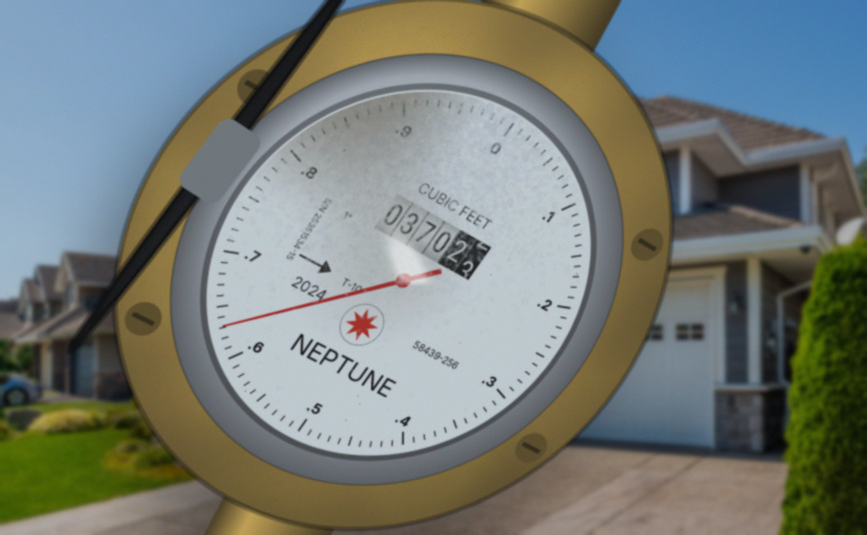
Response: 37022.63 ft³
